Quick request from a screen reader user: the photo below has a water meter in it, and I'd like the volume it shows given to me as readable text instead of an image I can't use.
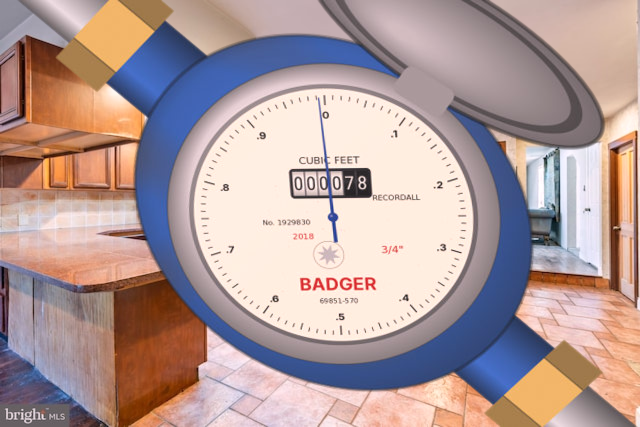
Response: 77.99 ft³
